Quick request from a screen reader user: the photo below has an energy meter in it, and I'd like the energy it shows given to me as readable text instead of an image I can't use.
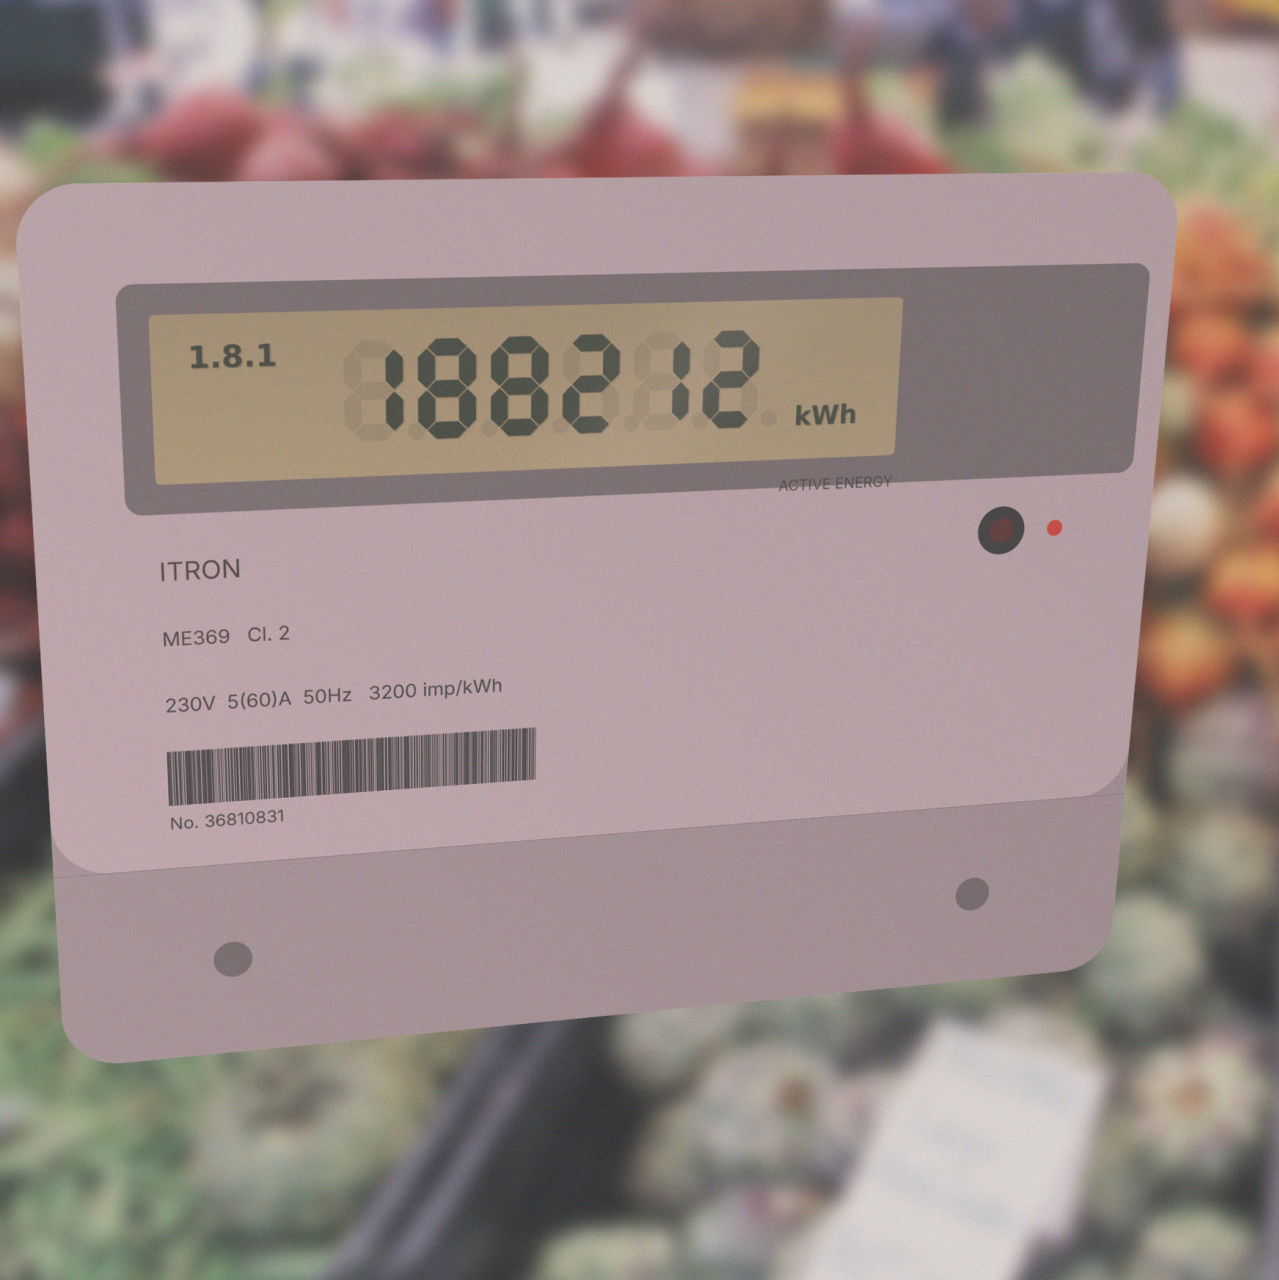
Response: 188212 kWh
